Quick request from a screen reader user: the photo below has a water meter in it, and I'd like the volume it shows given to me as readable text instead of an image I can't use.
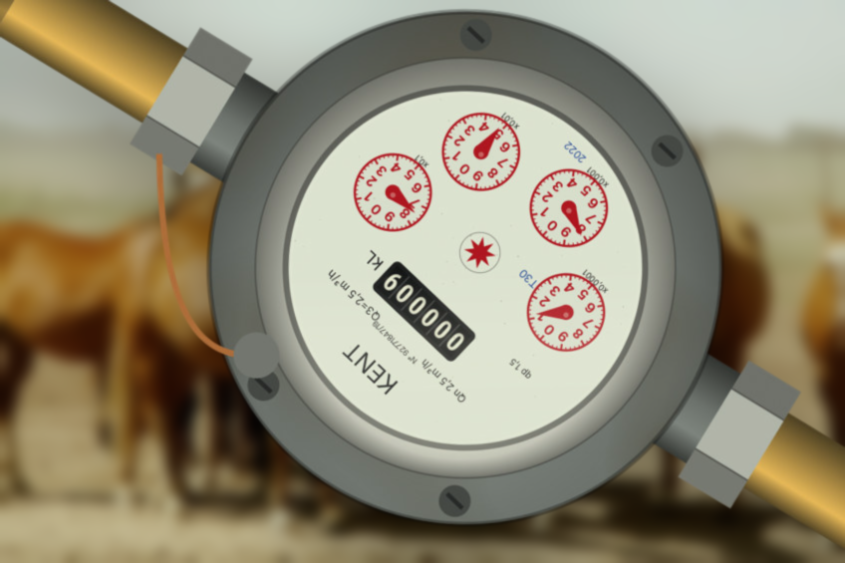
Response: 9.7481 kL
